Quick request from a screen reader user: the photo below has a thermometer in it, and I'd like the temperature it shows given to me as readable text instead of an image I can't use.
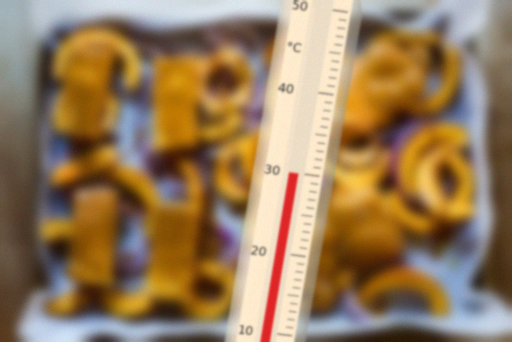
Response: 30 °C
